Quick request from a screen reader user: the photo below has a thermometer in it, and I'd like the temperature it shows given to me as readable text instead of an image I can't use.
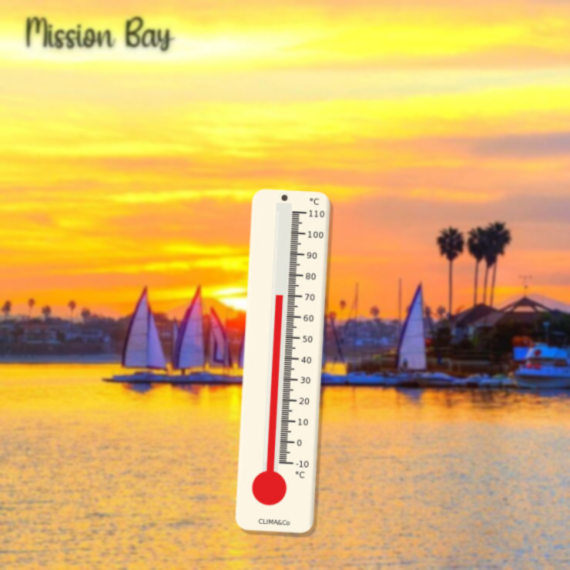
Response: 70 °C
